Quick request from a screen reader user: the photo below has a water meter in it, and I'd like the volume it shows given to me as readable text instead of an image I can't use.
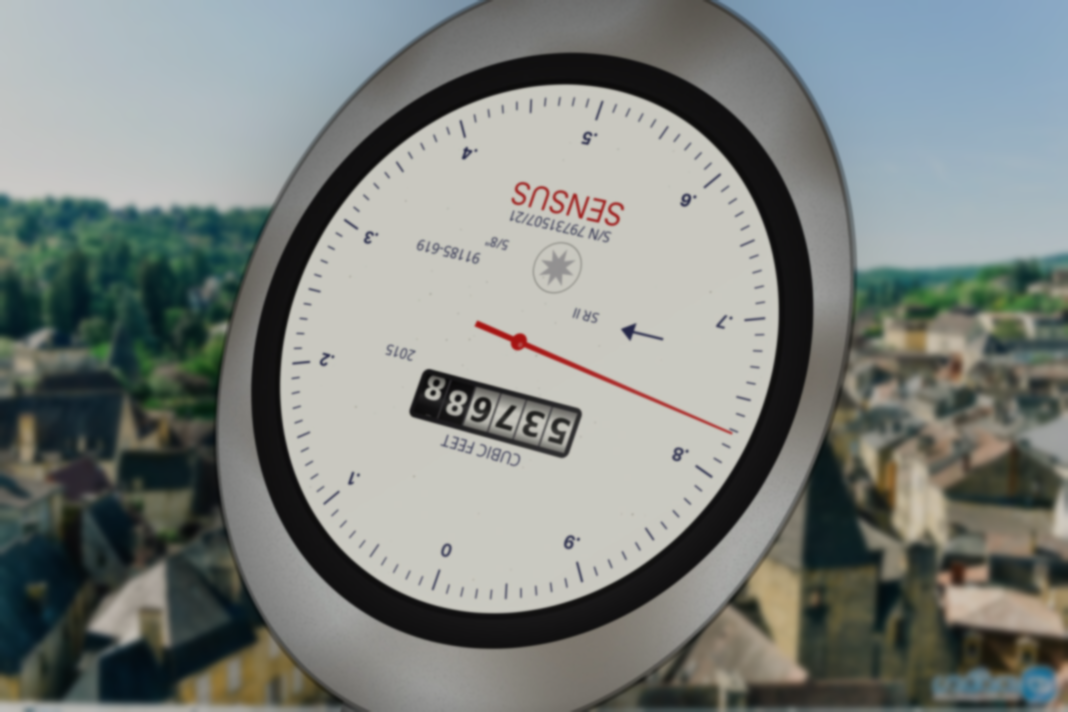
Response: 537687.77 ft³
